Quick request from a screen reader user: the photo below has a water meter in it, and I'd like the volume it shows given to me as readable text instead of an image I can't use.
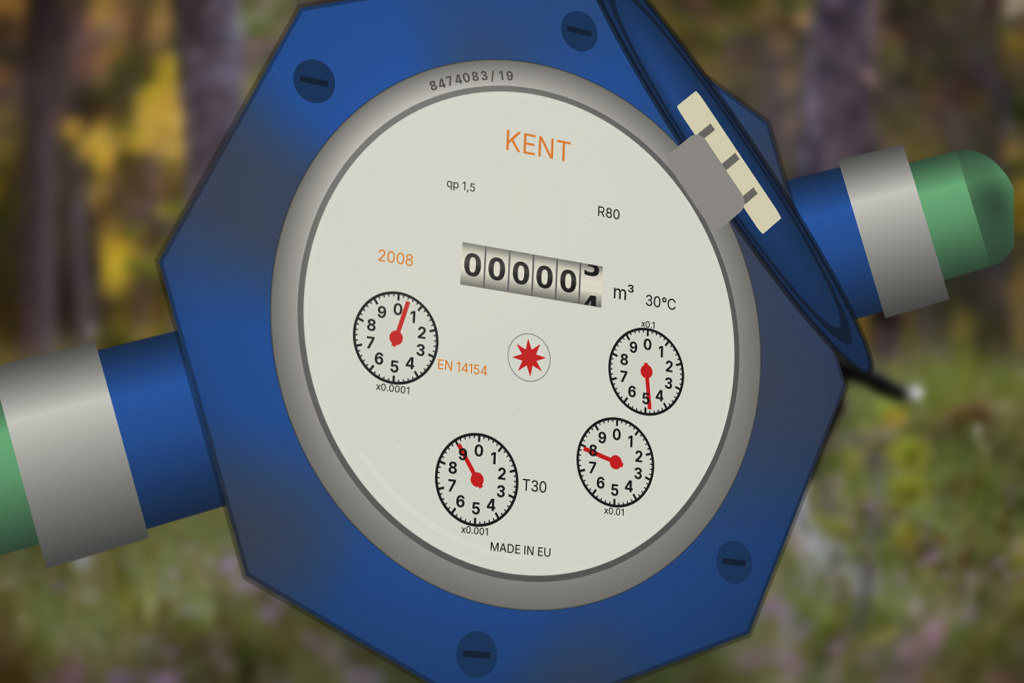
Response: 3.4790 m³
